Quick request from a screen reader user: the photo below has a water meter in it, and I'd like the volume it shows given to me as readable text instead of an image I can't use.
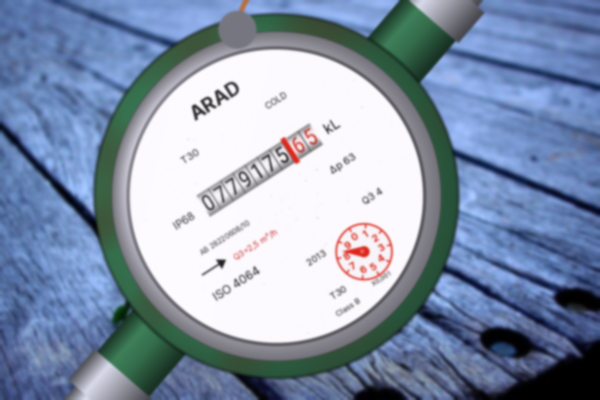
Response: 779175.658 kL
